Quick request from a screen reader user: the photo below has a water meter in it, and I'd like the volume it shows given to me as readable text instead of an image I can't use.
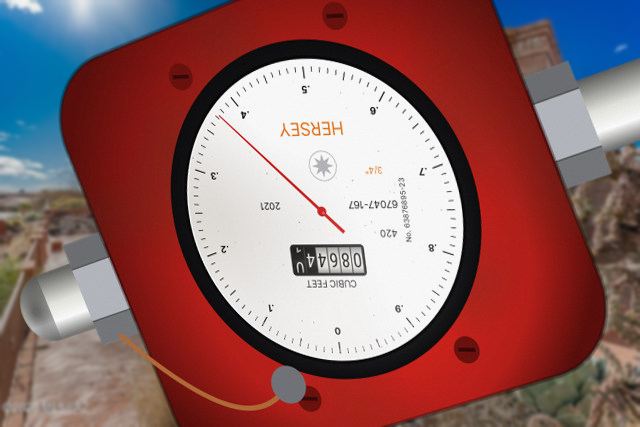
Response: 86440.37 ft³
